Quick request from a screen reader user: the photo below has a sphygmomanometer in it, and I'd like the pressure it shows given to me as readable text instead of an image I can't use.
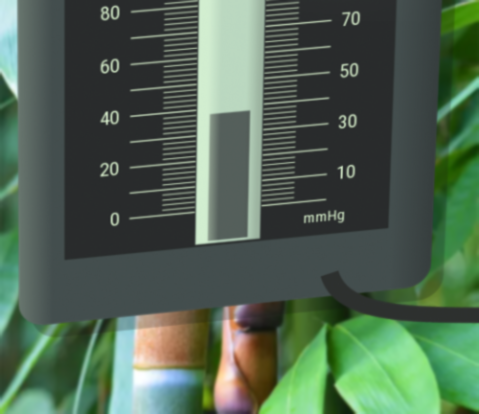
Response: 38 mmHg
